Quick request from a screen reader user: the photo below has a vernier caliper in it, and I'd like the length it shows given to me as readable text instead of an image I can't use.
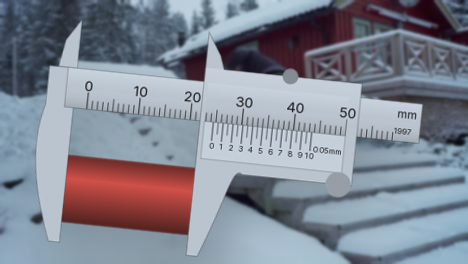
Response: 24.5 mm
